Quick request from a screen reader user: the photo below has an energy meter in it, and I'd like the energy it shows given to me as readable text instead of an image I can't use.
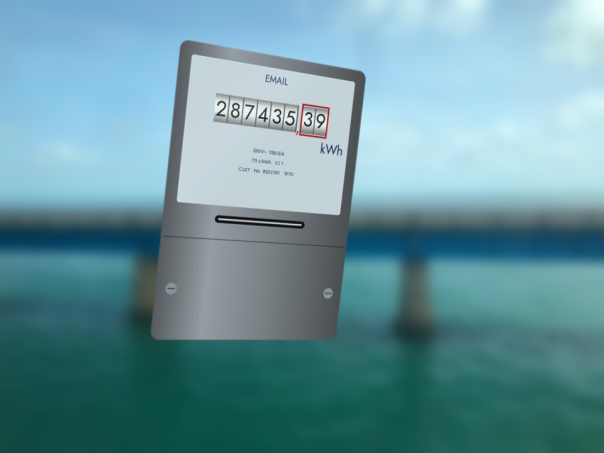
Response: 287435.39 kWh
